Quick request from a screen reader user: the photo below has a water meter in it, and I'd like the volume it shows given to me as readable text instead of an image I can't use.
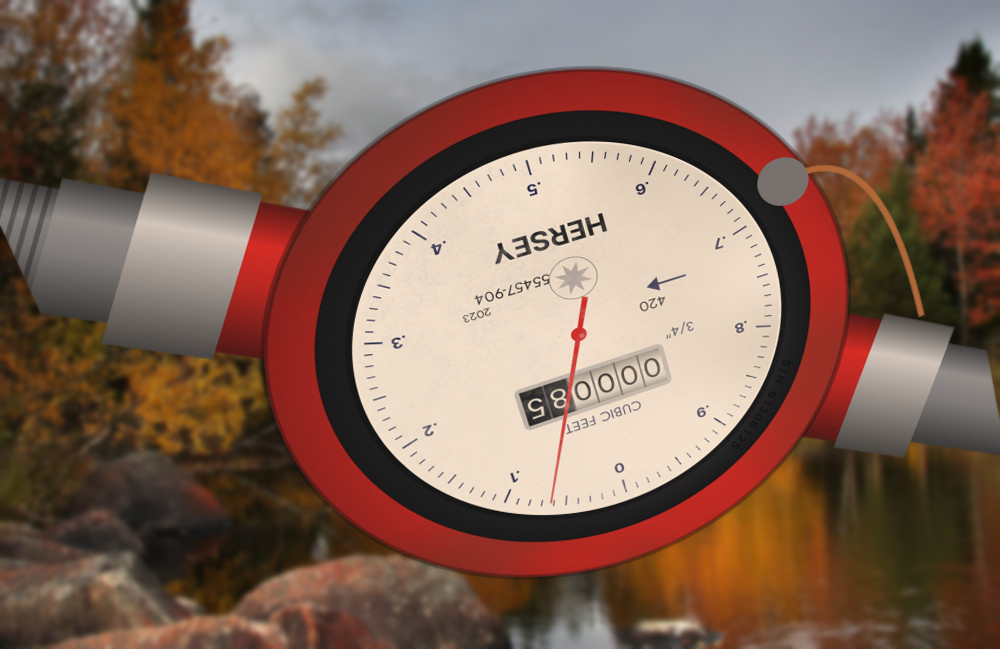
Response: 85.06 ft³
